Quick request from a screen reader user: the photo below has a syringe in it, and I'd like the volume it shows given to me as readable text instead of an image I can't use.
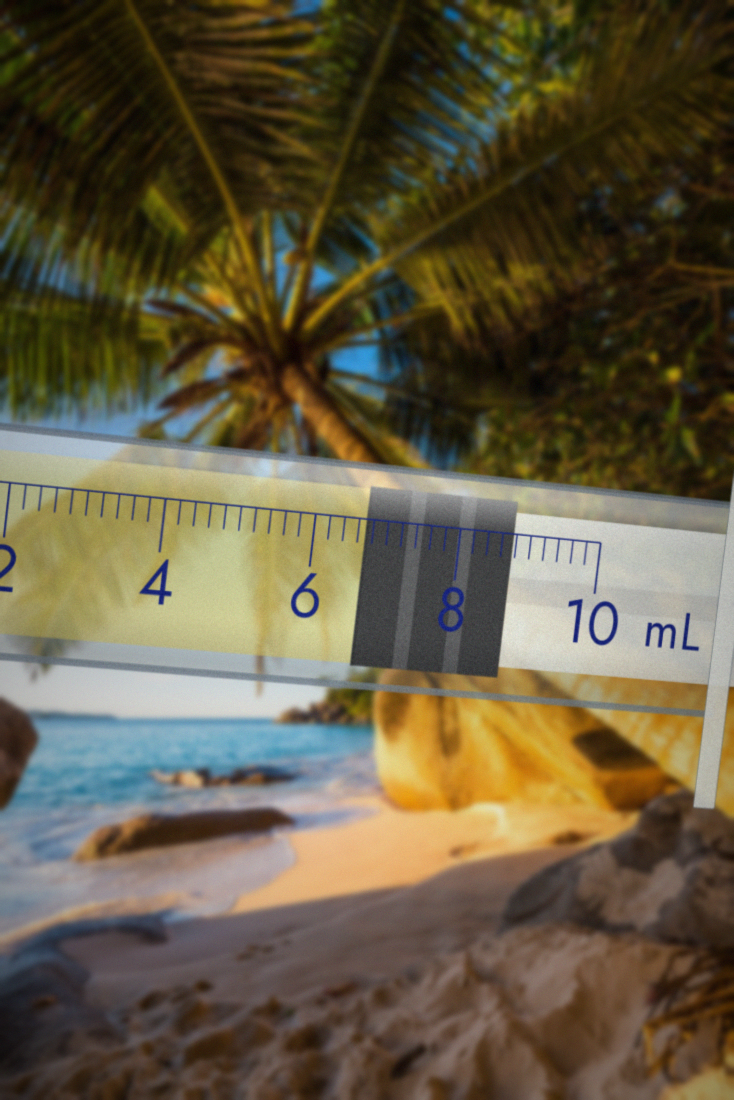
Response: 6.7 mL
